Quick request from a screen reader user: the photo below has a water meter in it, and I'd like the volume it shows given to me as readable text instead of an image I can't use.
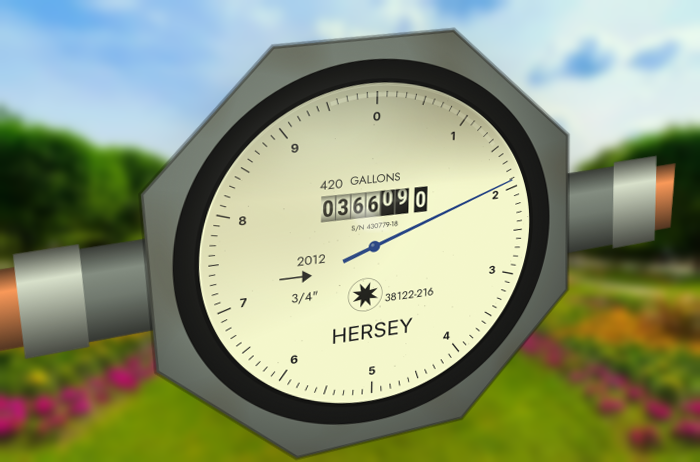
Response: 366091.9 gal
